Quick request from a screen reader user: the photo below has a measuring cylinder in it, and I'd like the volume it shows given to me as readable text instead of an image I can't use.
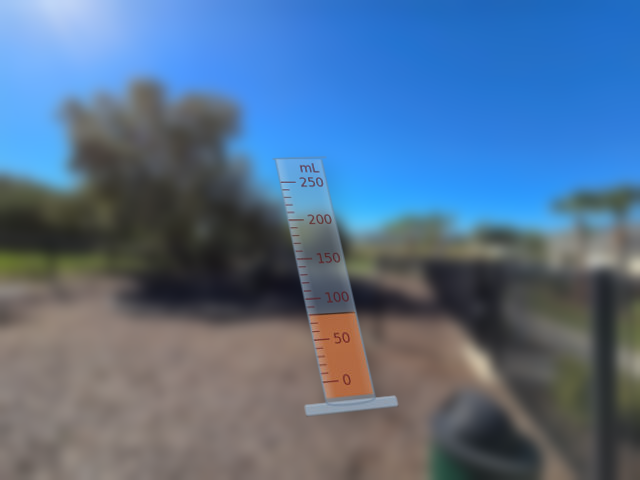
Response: 80 mL
